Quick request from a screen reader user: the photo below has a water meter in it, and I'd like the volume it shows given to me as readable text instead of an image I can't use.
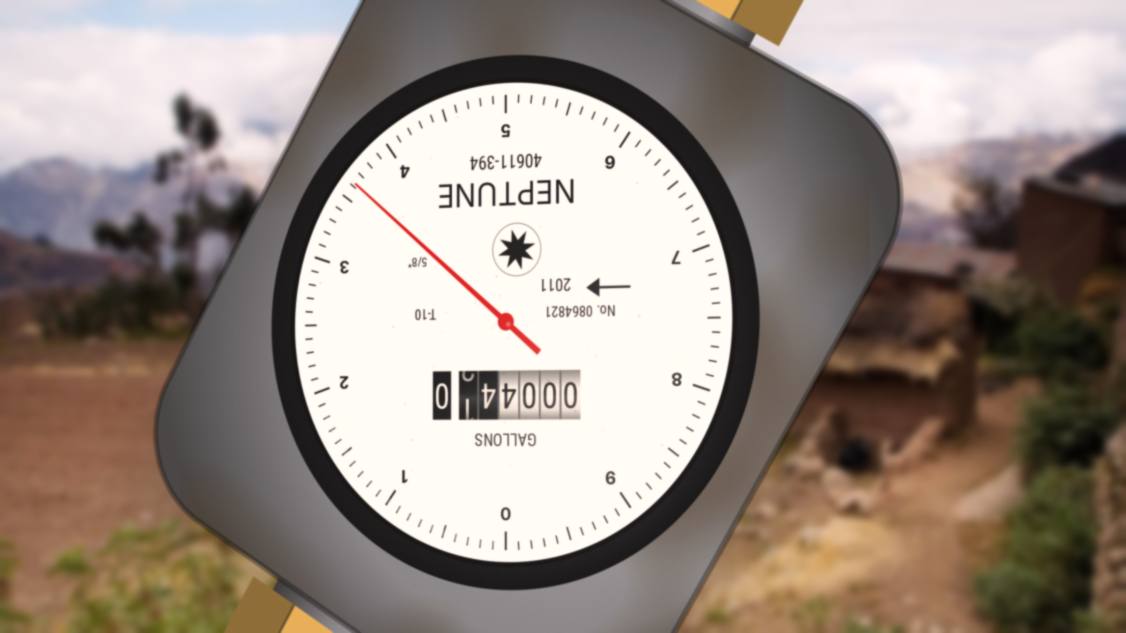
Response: 4413.6 gal
